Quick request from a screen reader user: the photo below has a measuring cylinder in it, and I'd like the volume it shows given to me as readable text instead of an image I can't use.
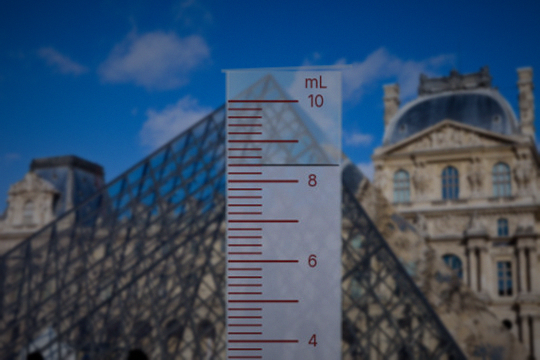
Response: 8.4 mL
